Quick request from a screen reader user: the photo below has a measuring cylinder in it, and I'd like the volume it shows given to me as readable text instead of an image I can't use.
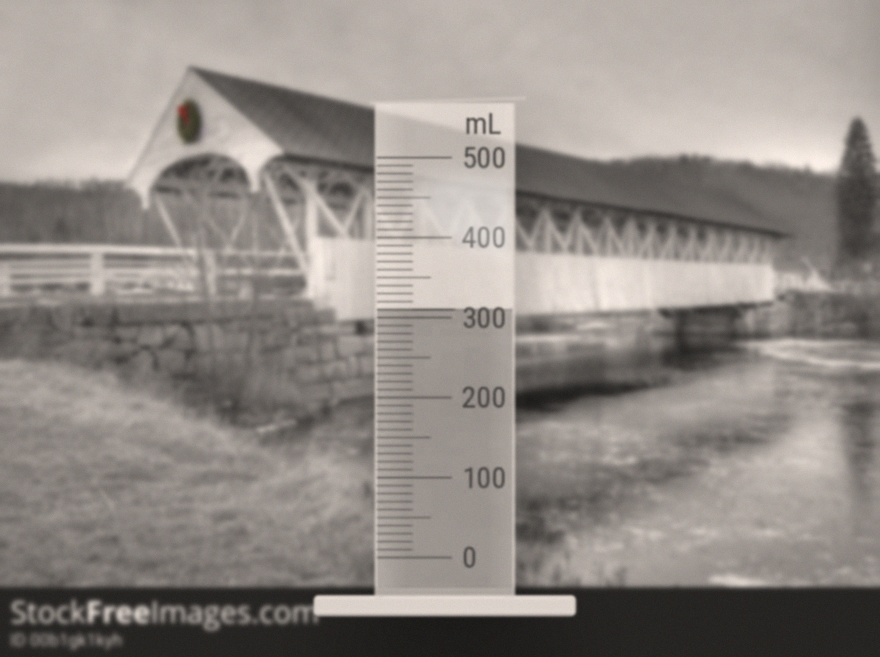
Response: 310 mL
